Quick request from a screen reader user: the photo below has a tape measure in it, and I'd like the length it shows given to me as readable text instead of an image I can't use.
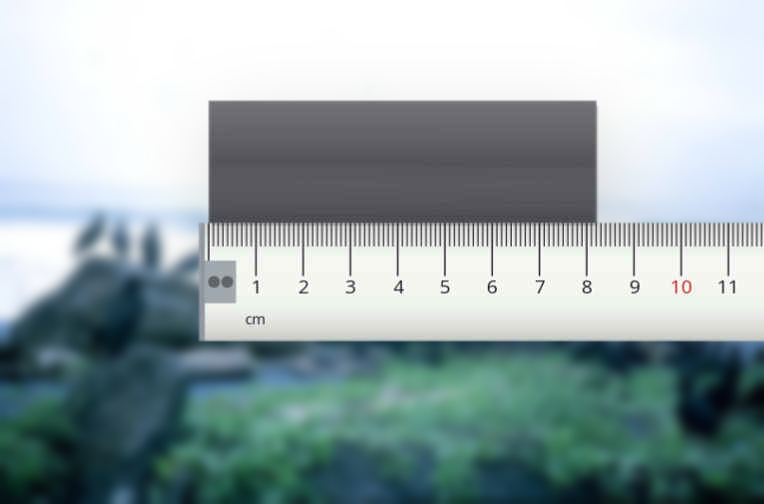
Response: 8.2 cm
